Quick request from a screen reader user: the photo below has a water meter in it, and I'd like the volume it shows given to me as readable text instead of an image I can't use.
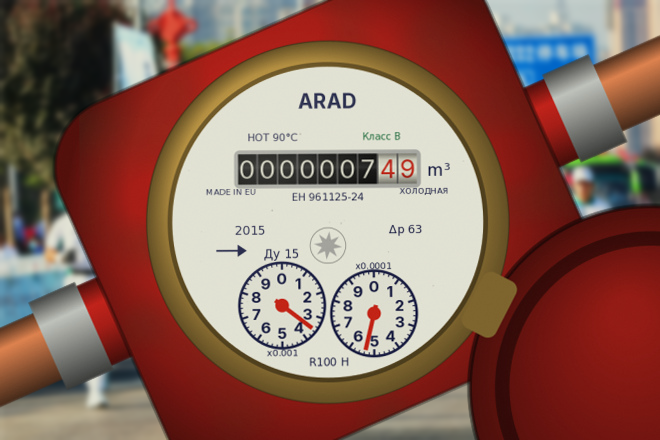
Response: 7.4935 m³
